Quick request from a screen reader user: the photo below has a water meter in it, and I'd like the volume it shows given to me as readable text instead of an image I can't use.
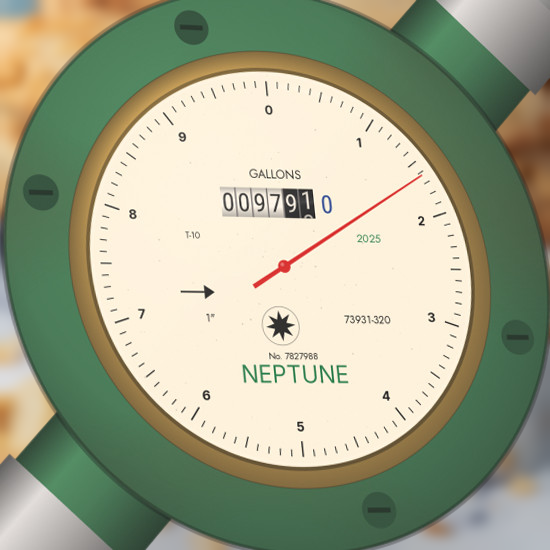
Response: 97911.6 gal
